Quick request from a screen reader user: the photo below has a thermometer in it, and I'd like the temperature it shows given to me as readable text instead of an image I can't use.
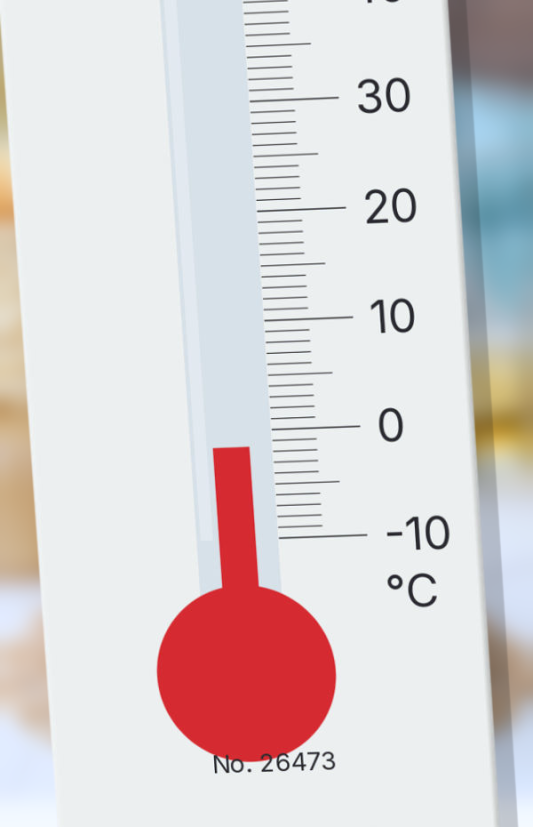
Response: -1.5 °C
